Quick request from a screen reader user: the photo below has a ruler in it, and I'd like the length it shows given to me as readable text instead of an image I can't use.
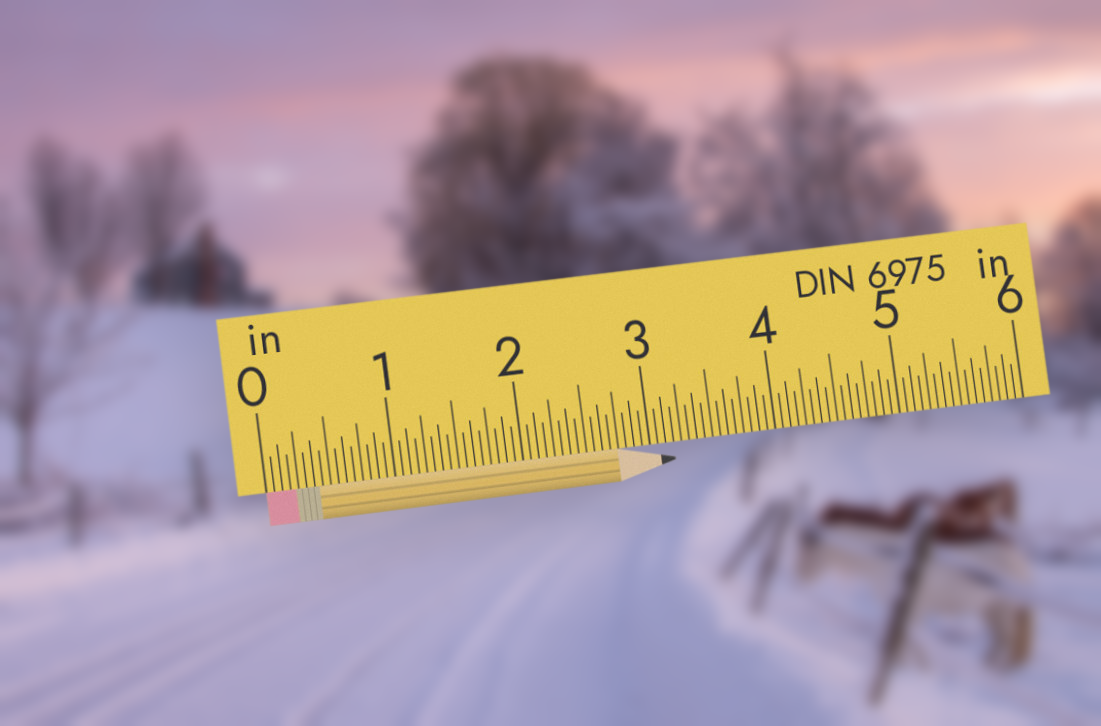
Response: 3.1875 in
